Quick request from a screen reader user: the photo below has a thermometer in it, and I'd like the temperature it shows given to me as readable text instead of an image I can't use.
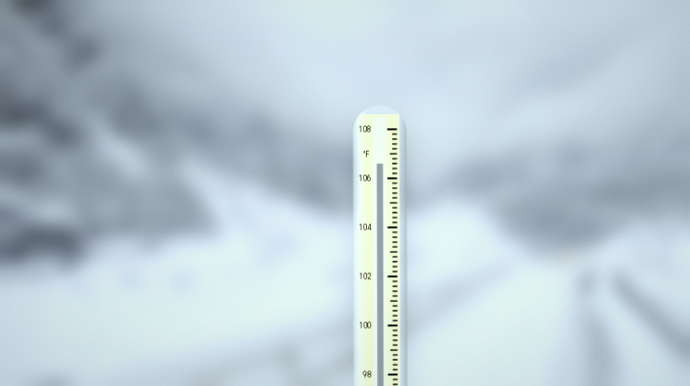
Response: 106.6 °F
